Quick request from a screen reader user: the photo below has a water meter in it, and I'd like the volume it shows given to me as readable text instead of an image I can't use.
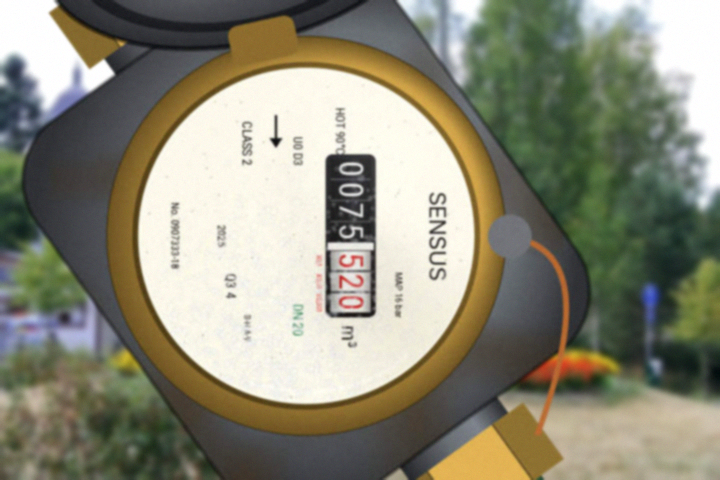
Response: 75.520 m³
